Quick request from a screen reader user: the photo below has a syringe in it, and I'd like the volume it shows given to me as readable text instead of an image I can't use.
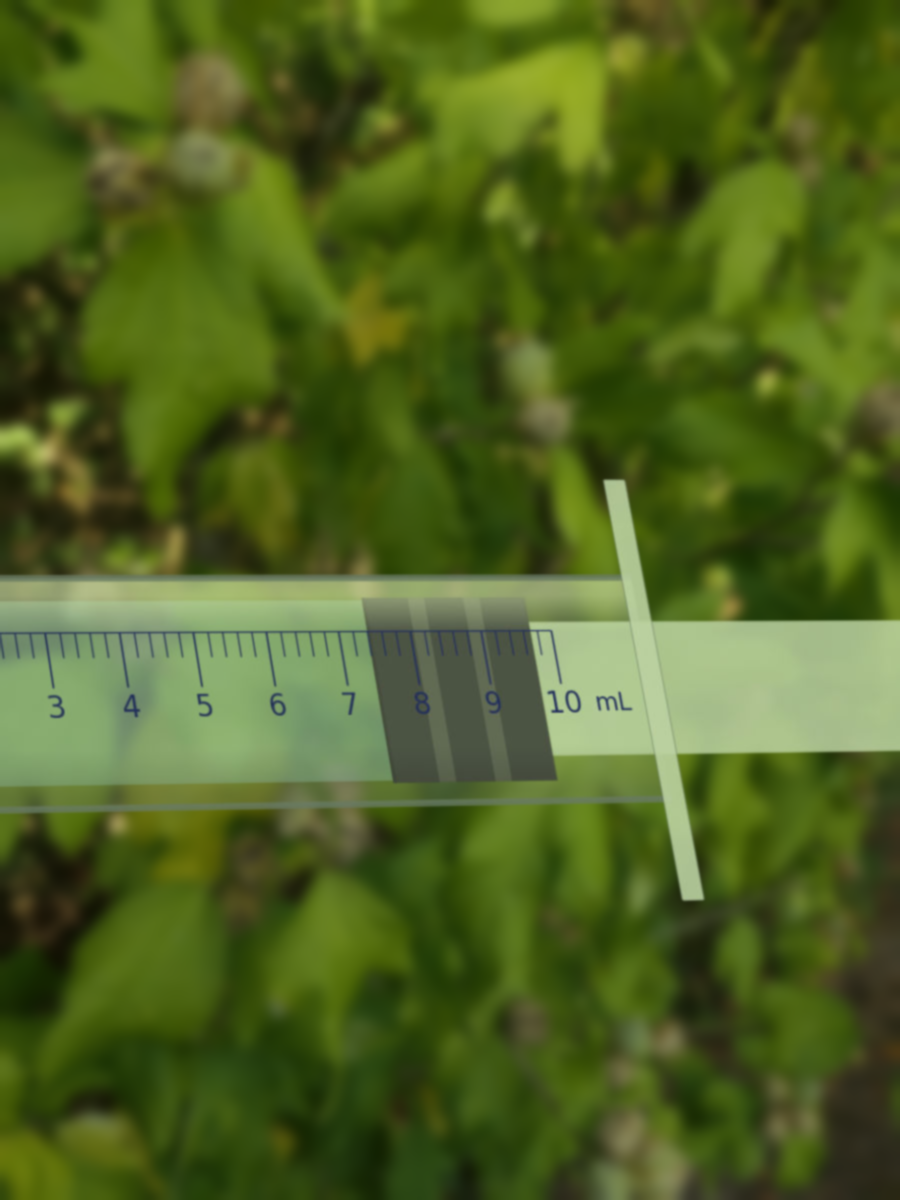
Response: 7.4 mL
